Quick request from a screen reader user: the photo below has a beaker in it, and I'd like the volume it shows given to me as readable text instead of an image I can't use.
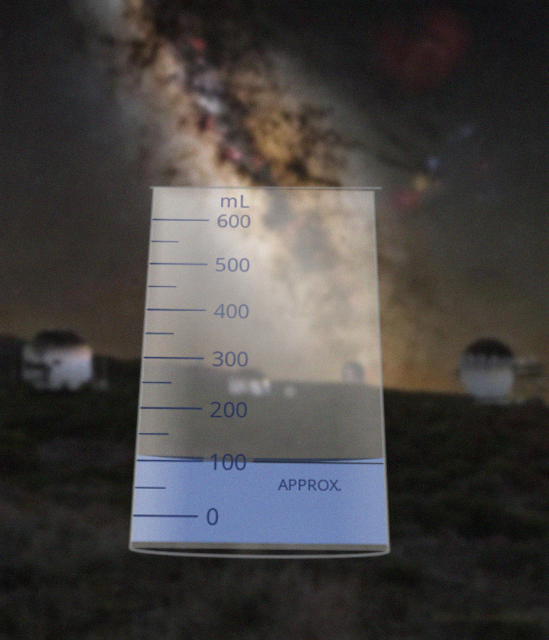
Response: 100 mL
